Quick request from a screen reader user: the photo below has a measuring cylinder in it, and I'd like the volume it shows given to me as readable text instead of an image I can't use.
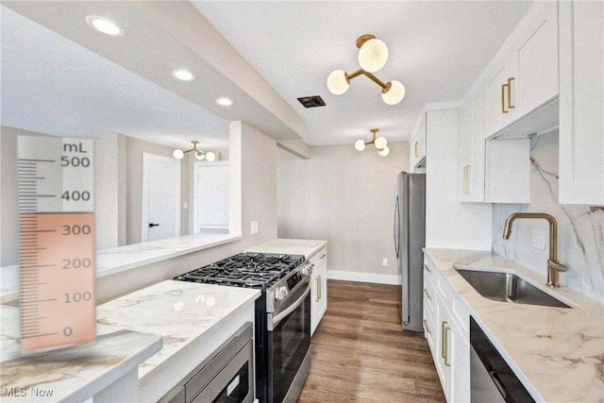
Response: 350 mL
